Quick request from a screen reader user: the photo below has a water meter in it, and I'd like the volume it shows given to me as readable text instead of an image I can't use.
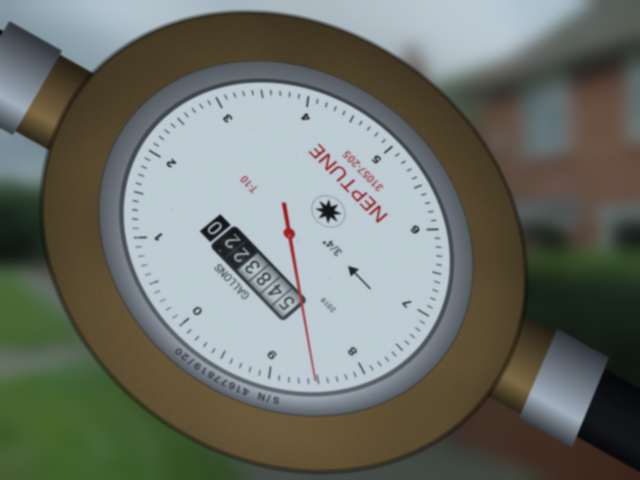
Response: 5483218.5 gal
